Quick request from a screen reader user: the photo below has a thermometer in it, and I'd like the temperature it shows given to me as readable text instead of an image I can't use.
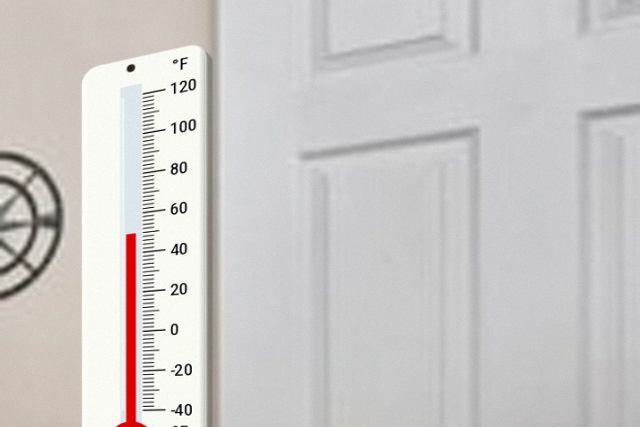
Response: 50 °F
